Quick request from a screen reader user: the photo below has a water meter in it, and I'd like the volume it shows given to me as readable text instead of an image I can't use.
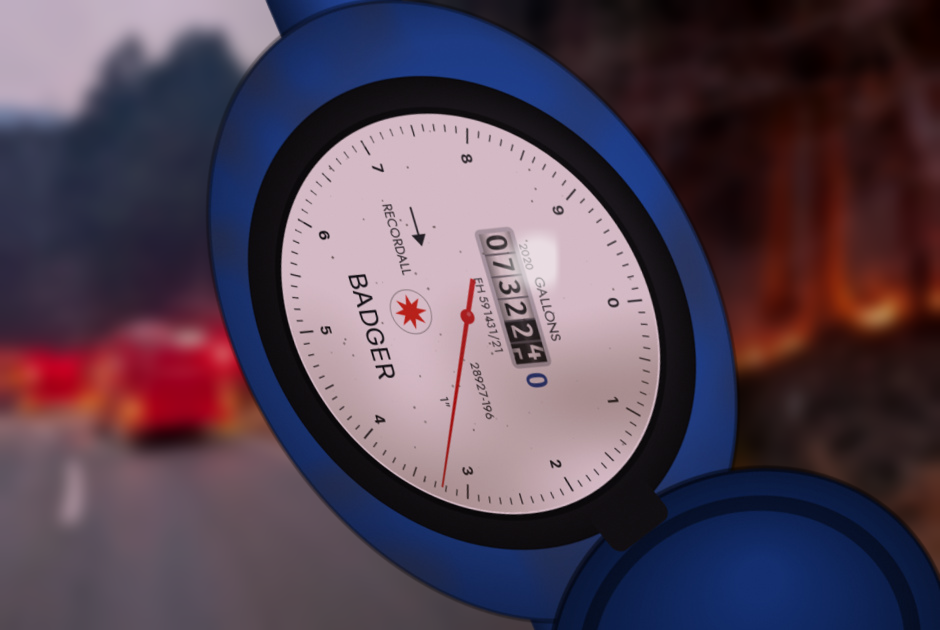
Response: 732243.2 gal
